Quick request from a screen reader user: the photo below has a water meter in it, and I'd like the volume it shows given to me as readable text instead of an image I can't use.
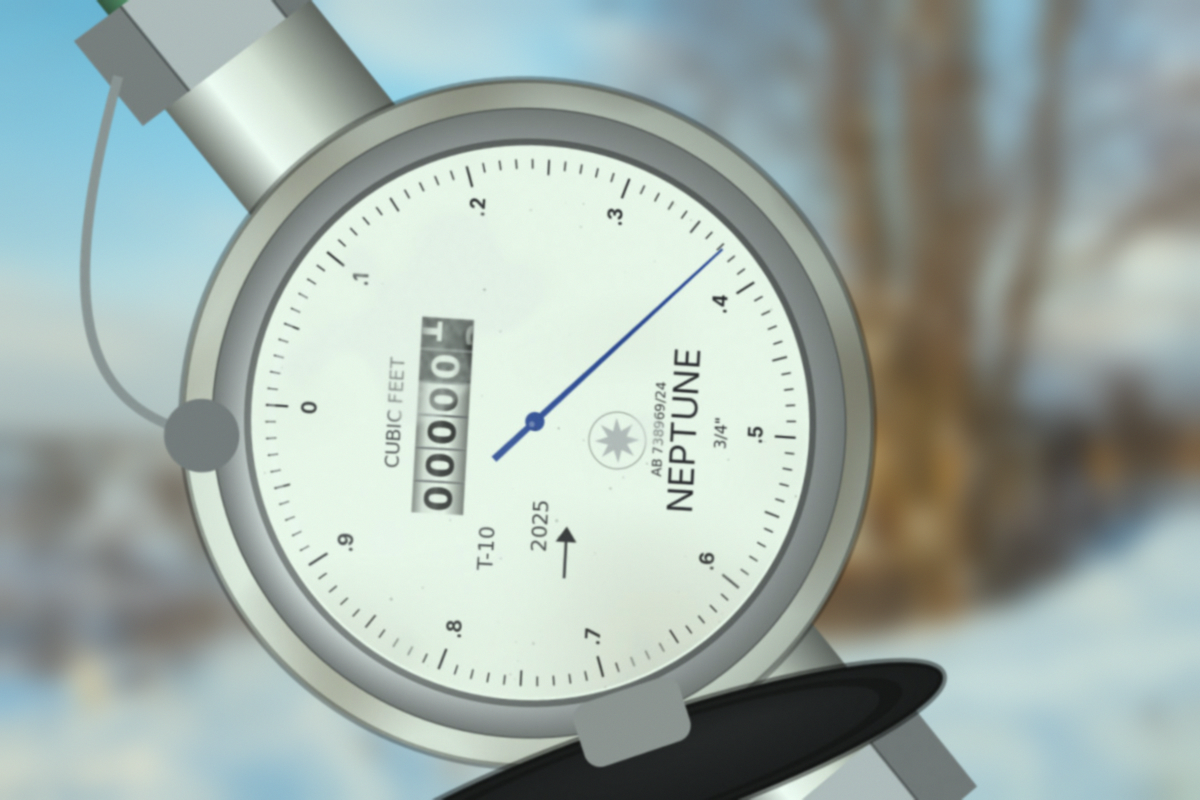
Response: 1.37 ft³
